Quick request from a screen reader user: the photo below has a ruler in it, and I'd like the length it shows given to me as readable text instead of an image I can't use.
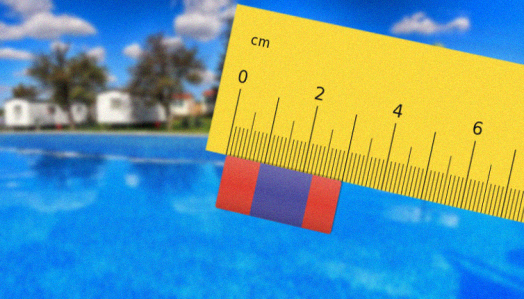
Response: 3 cm
